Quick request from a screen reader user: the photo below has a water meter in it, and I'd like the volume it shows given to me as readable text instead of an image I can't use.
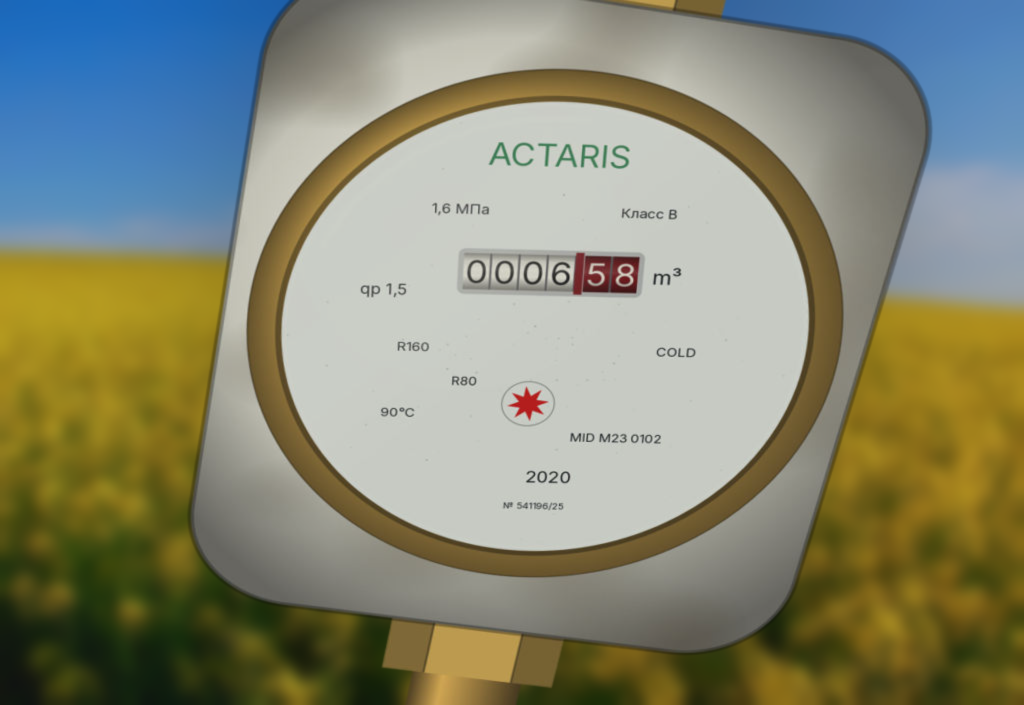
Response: 6.58 m³
